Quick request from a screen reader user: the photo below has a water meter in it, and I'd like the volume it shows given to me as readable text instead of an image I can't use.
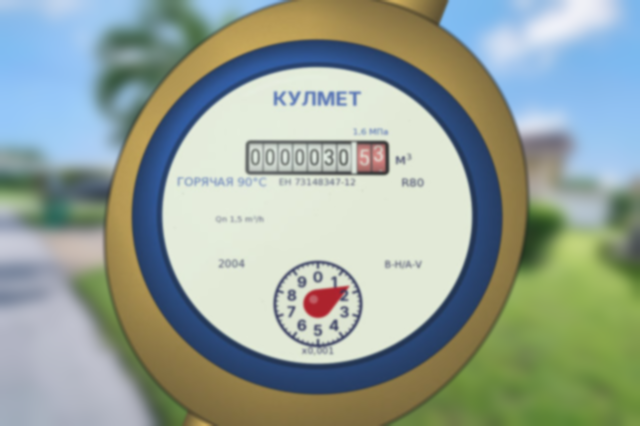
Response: 30.531 m³
